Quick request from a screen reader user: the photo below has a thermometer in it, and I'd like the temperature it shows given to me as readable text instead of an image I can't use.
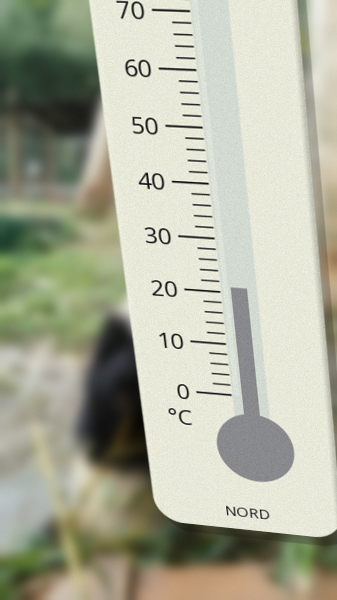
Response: 21 °C
